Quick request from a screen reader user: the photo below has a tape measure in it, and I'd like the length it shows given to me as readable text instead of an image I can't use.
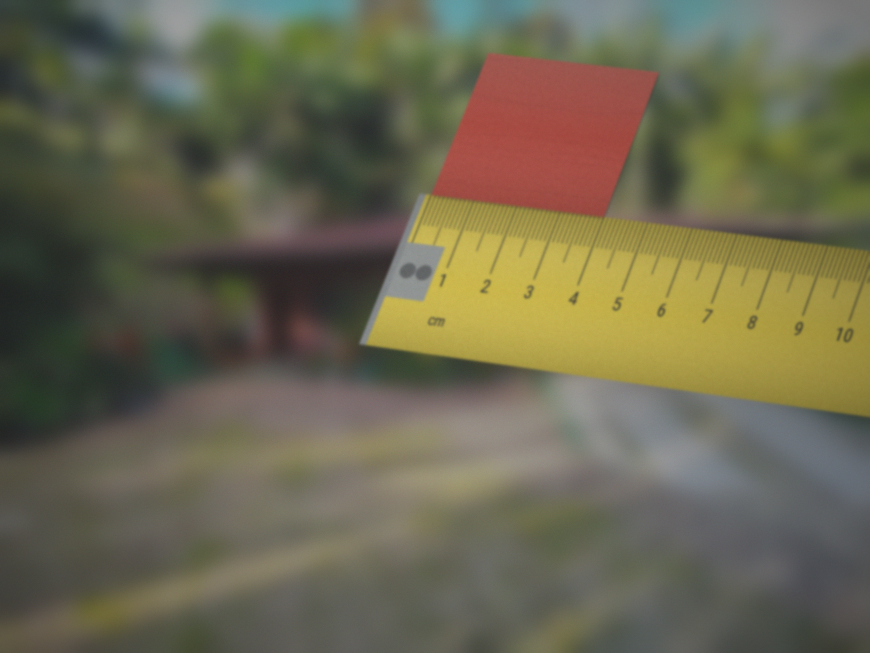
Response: 4 cm
